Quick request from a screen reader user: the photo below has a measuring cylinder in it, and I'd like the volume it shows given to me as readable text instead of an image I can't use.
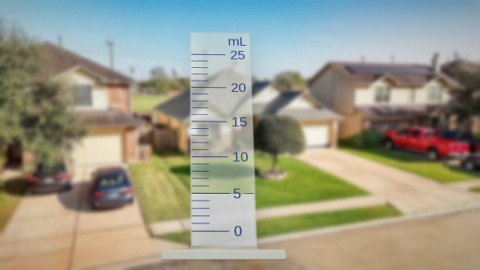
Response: 5 mL
